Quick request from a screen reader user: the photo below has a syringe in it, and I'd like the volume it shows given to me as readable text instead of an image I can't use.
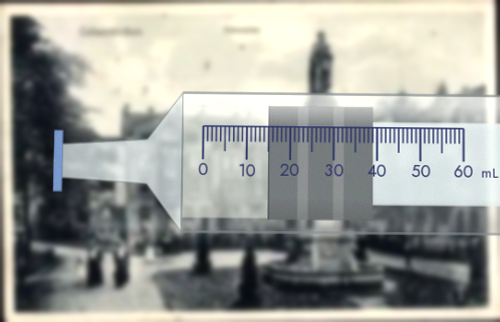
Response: 15 mL
